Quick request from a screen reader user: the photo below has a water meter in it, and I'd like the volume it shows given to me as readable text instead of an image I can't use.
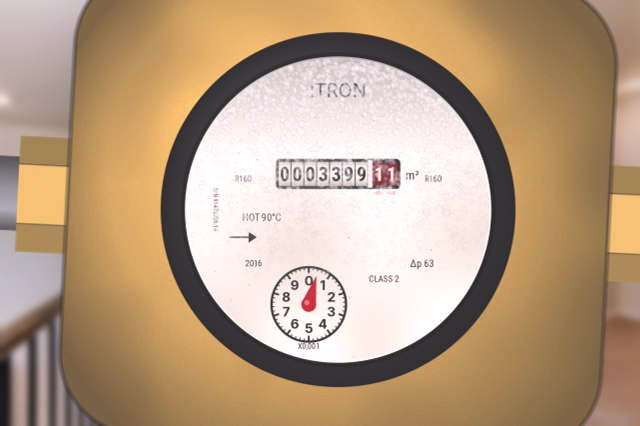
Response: 3399.110 m³
